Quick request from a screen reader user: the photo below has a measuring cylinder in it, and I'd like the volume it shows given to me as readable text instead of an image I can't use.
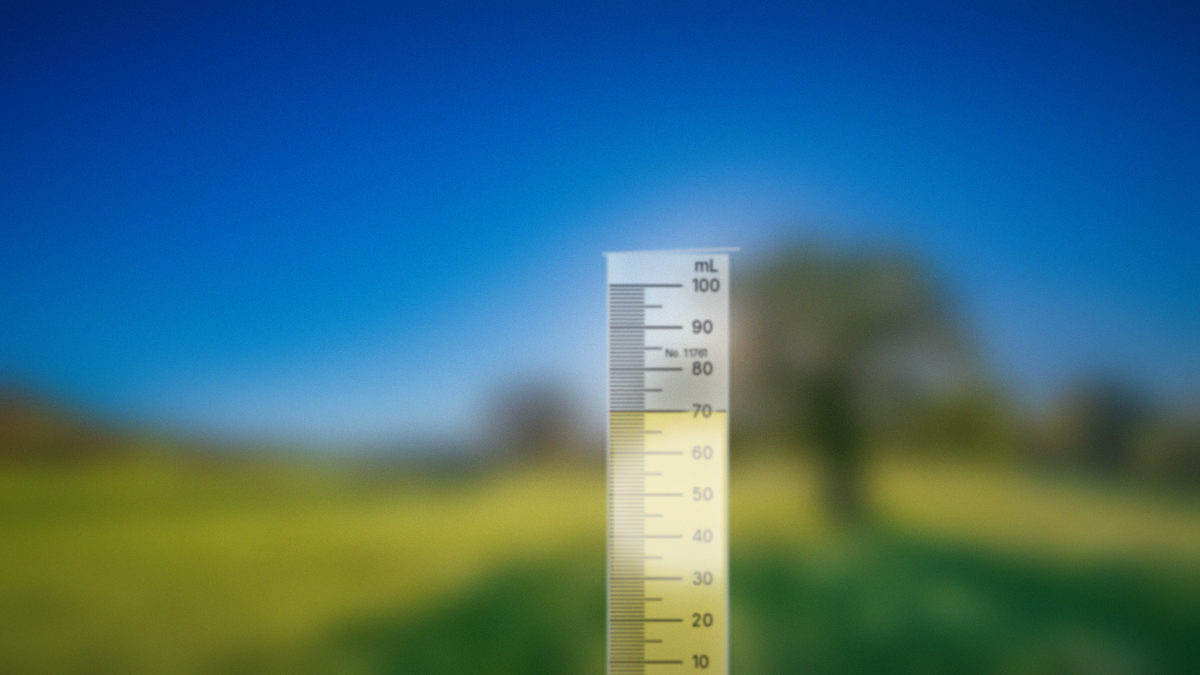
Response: 70 mL
